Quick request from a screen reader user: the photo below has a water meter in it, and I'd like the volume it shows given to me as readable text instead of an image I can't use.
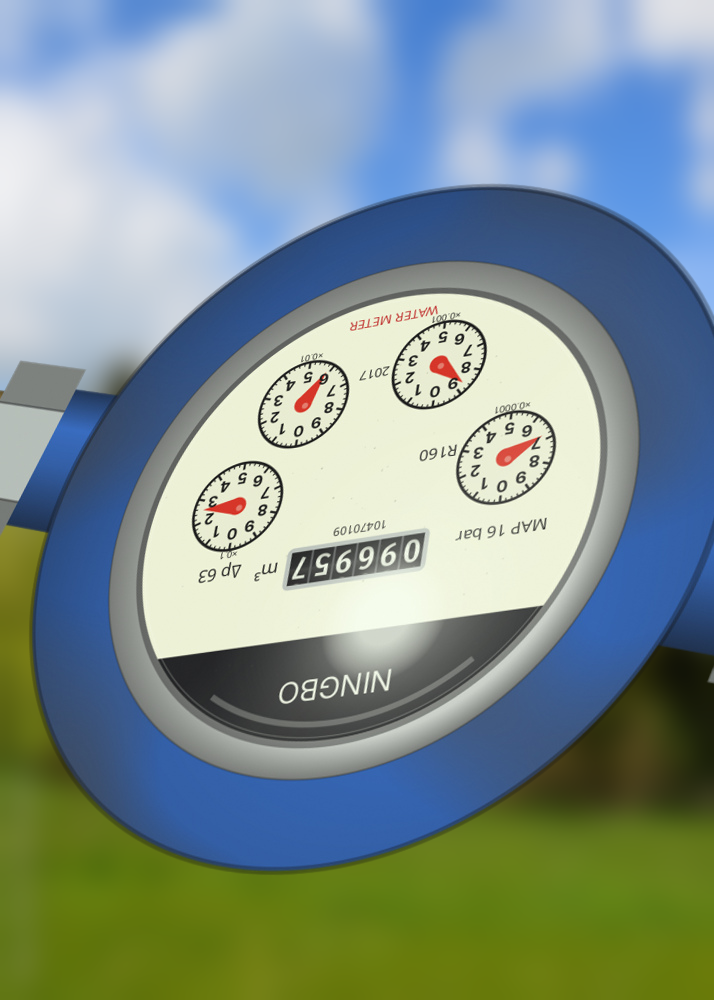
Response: 96957.2586 m³
